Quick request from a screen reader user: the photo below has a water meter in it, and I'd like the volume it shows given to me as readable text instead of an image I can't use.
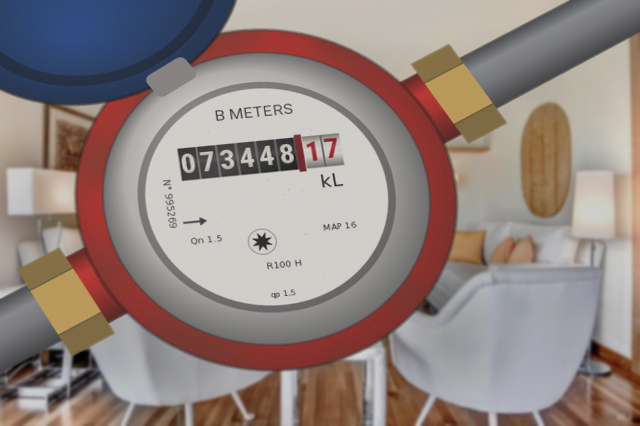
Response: 73448.17 kL
